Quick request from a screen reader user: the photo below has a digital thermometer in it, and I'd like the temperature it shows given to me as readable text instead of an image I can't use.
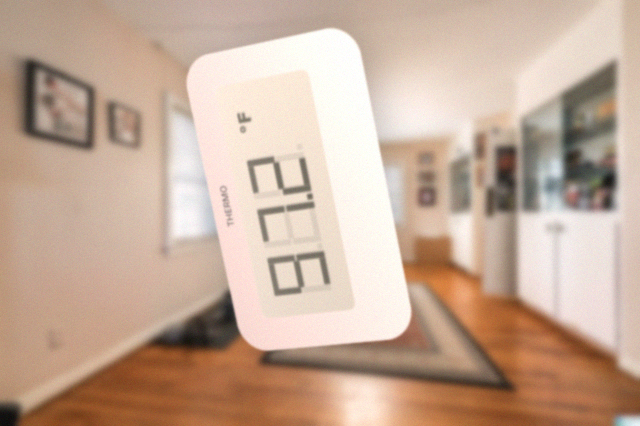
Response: 97.2 °F
